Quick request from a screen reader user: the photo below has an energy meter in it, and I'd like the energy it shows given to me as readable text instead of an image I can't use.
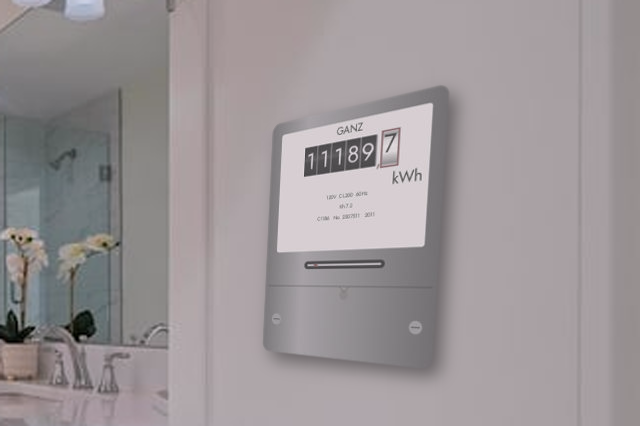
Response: 11189.7 kWh
